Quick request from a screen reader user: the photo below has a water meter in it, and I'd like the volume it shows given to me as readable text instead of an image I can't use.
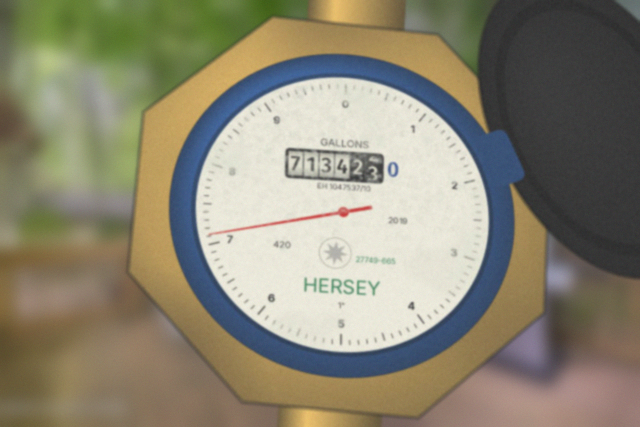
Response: 7134227.1 gal
